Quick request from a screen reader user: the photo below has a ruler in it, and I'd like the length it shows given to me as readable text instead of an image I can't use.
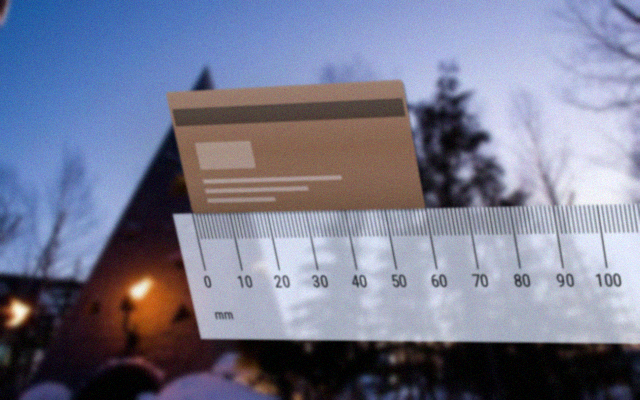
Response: 60 mm
